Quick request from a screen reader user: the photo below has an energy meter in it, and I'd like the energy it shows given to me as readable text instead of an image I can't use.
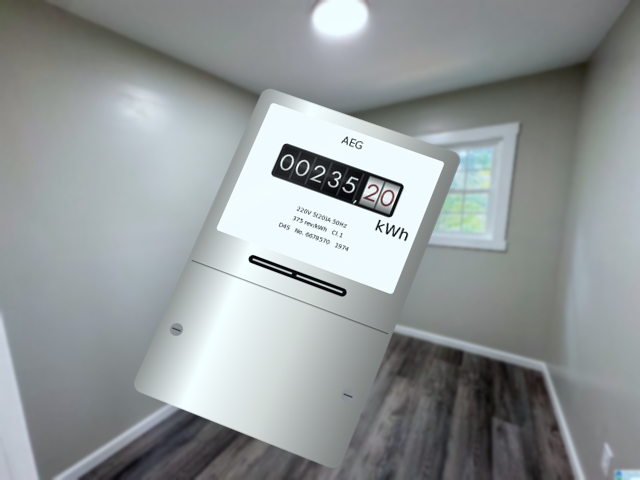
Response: 235.20 kWh
